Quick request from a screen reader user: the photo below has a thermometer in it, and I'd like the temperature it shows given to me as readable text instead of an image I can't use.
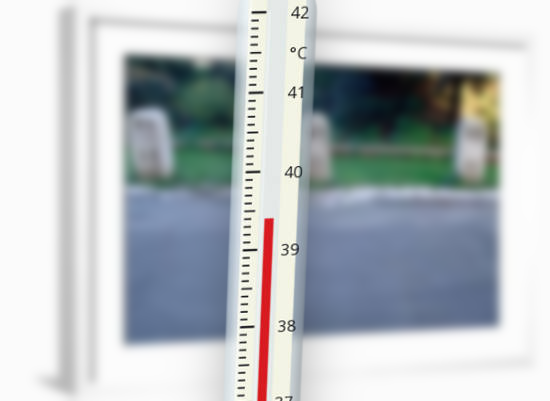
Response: 39.4 °C
